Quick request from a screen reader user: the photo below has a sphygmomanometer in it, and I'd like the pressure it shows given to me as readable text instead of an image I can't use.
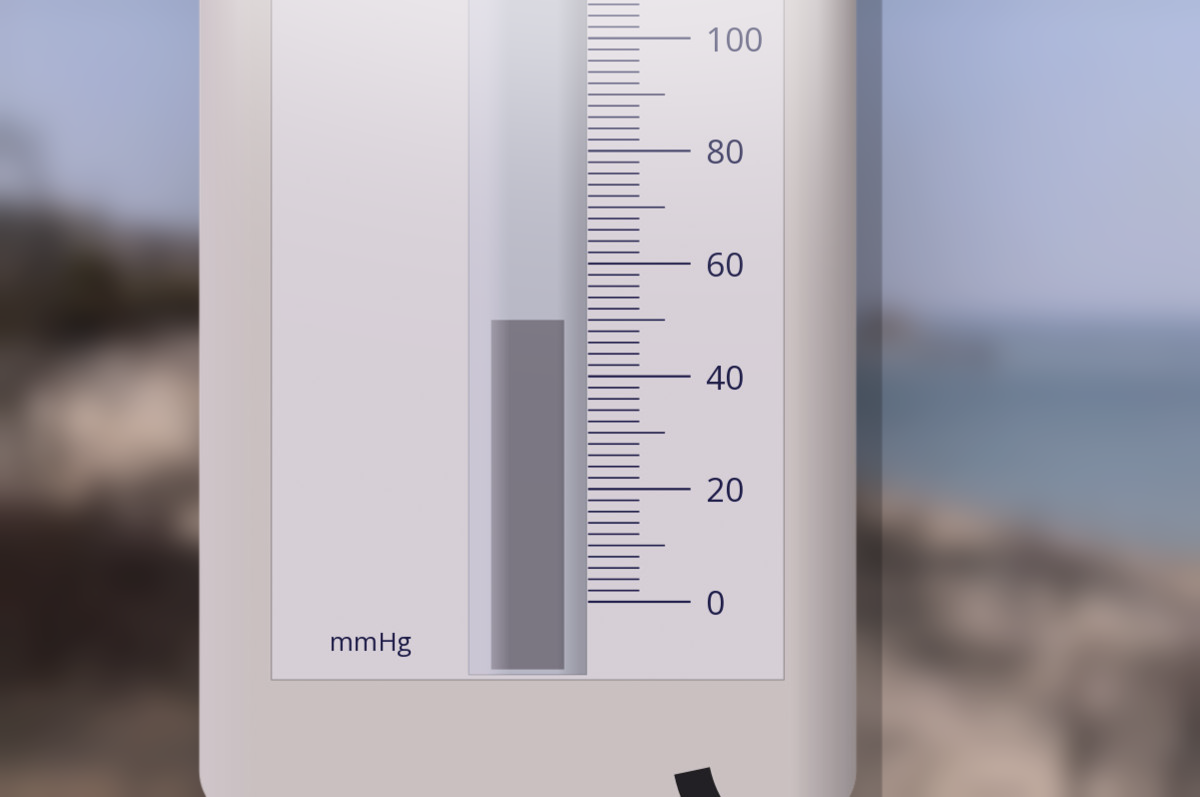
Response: 50 mmHg
